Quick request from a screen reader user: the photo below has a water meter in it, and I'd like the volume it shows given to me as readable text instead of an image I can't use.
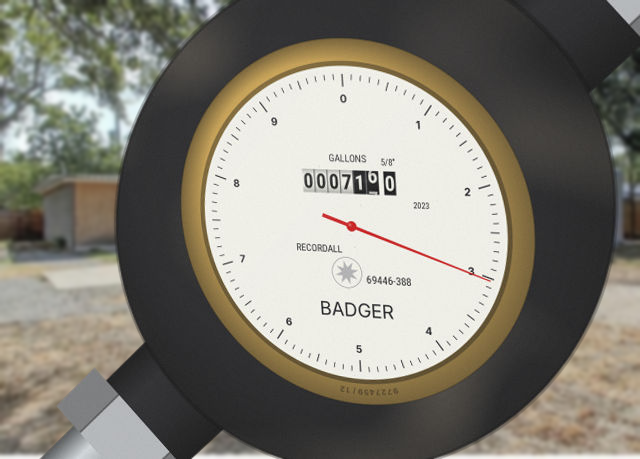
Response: 7163.0 gal
